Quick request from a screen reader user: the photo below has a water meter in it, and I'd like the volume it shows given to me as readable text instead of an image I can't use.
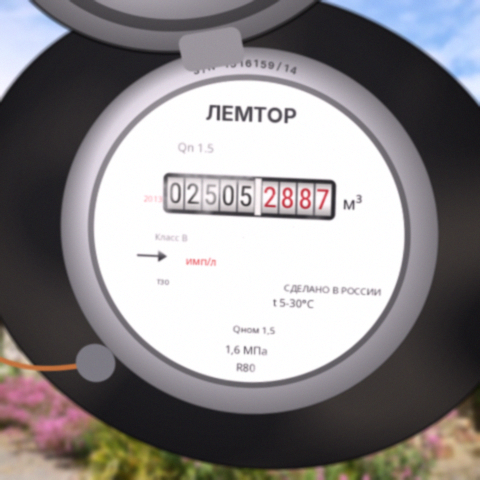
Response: 2505.2887 m³
